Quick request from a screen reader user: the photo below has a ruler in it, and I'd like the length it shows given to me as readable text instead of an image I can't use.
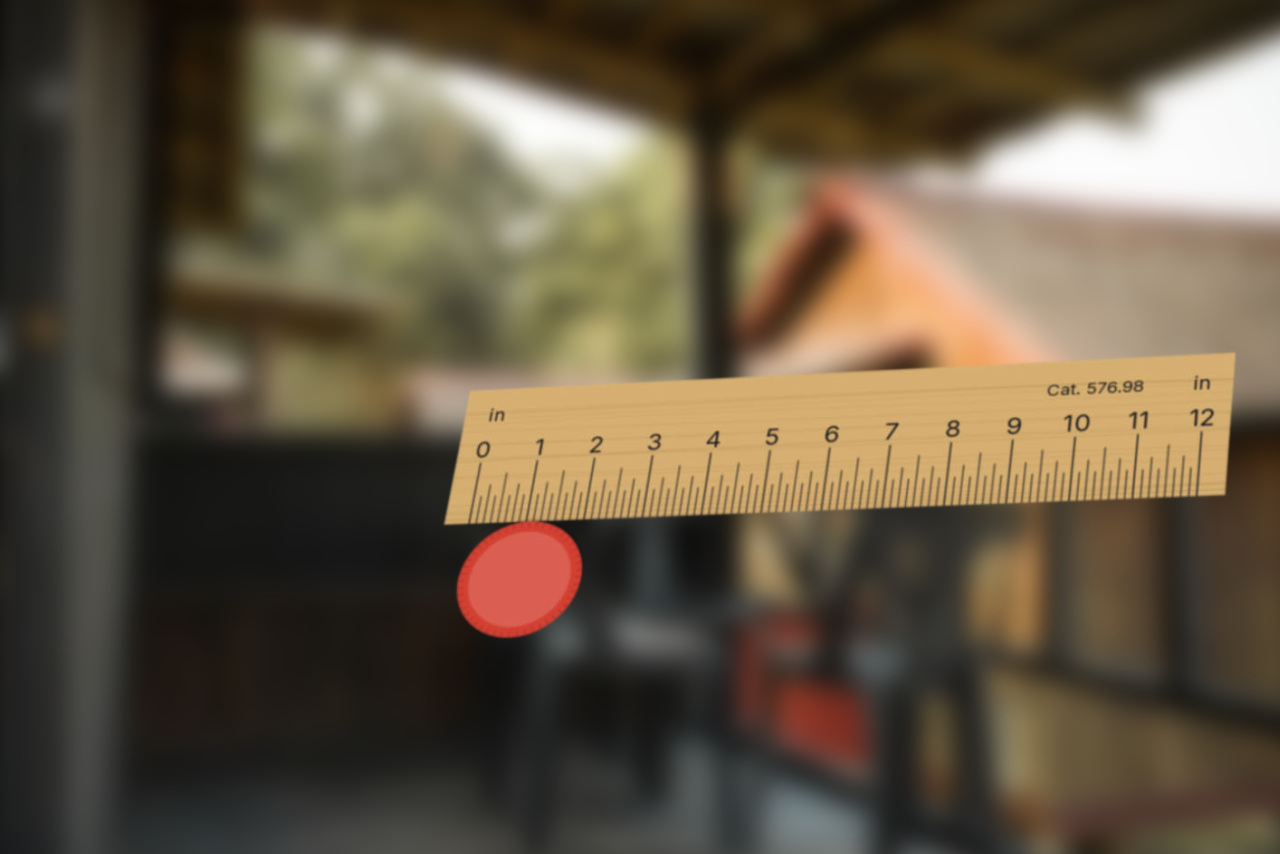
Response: 2.125 in
